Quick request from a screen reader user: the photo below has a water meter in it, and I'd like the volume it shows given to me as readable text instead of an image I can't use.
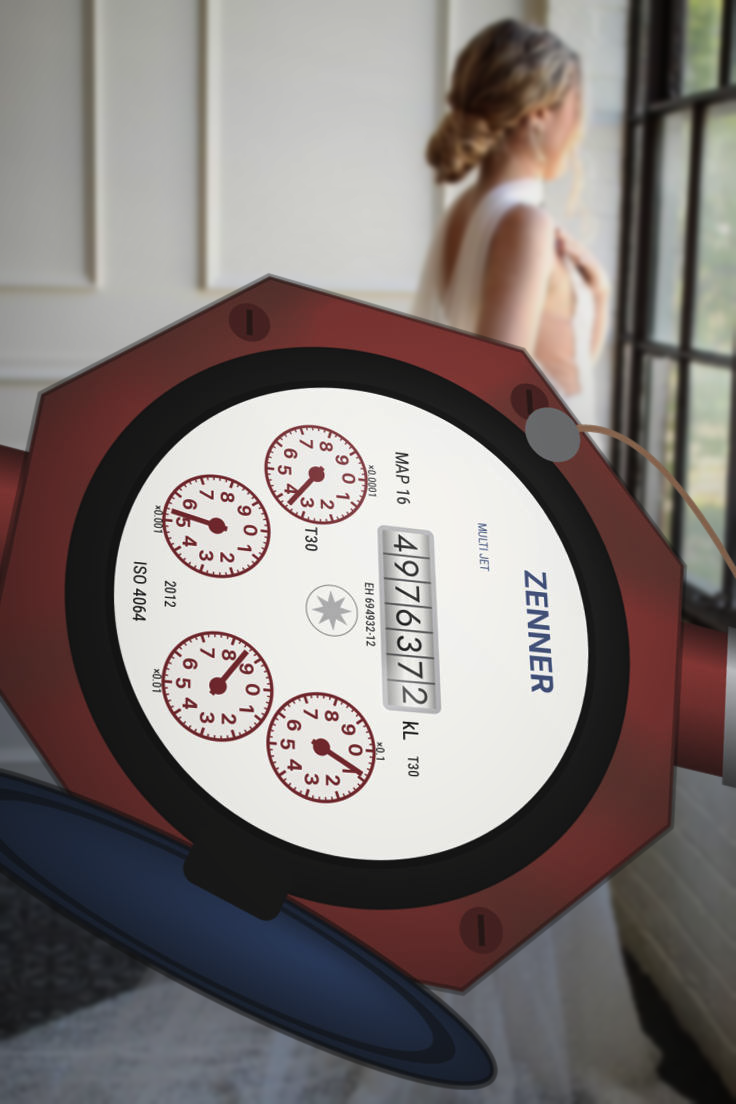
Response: 4976372.0853 kL
